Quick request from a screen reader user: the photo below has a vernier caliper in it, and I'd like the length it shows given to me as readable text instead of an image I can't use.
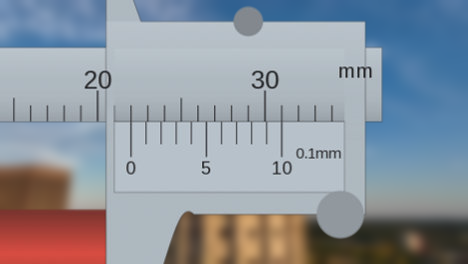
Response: 22.0 mm
